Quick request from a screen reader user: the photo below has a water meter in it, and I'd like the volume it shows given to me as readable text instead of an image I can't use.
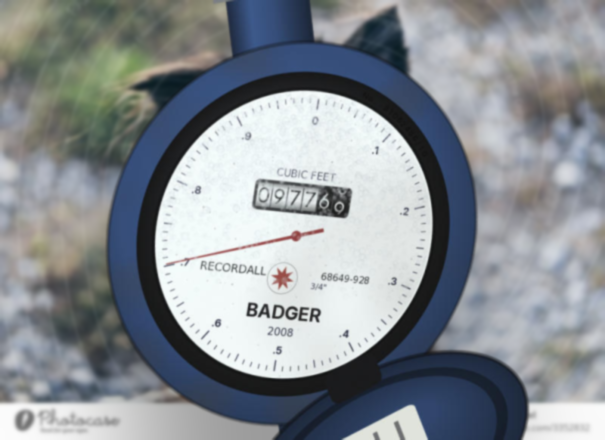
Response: 97768.70 ft³
